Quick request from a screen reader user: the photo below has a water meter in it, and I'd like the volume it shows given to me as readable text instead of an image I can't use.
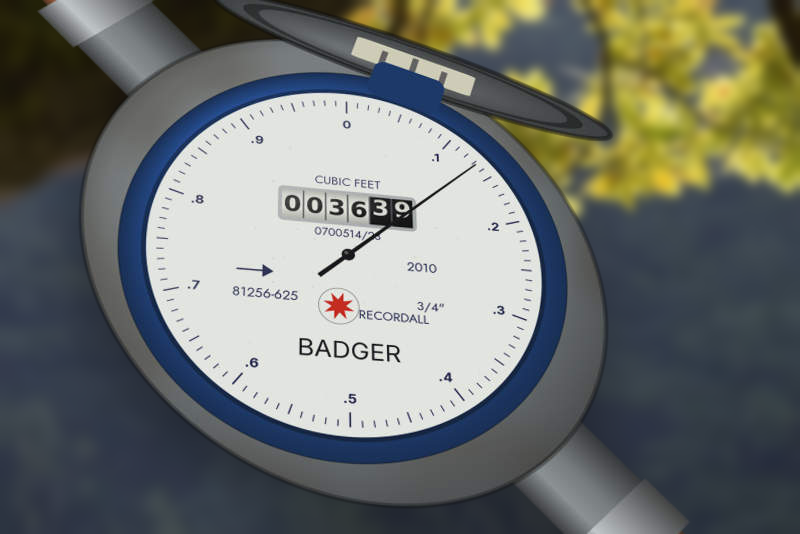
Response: 3639.13 ft³
